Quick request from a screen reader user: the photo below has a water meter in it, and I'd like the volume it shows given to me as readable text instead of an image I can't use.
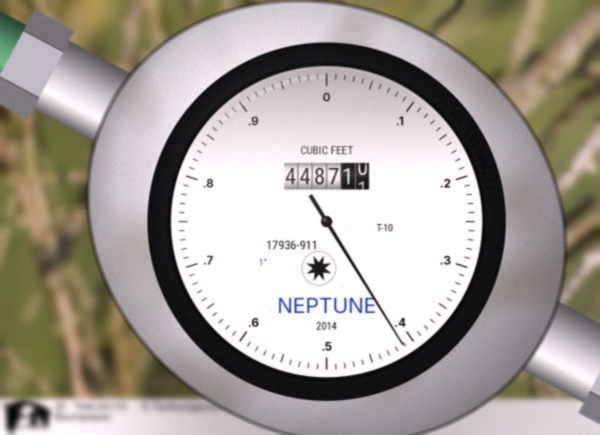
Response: 448710.41 ft³
